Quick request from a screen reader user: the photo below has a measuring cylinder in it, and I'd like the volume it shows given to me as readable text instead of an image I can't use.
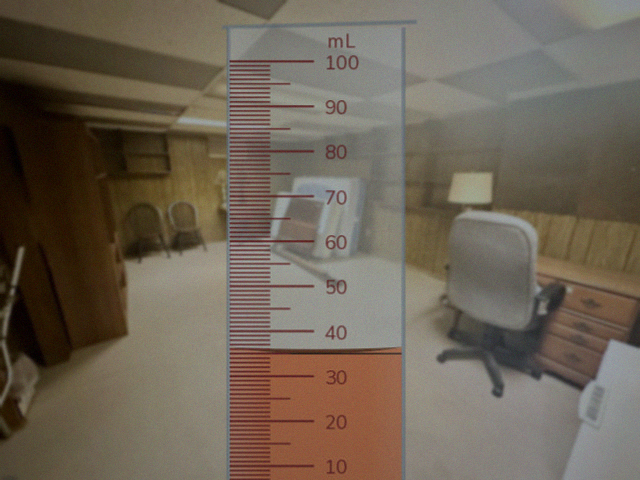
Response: 35 mL
